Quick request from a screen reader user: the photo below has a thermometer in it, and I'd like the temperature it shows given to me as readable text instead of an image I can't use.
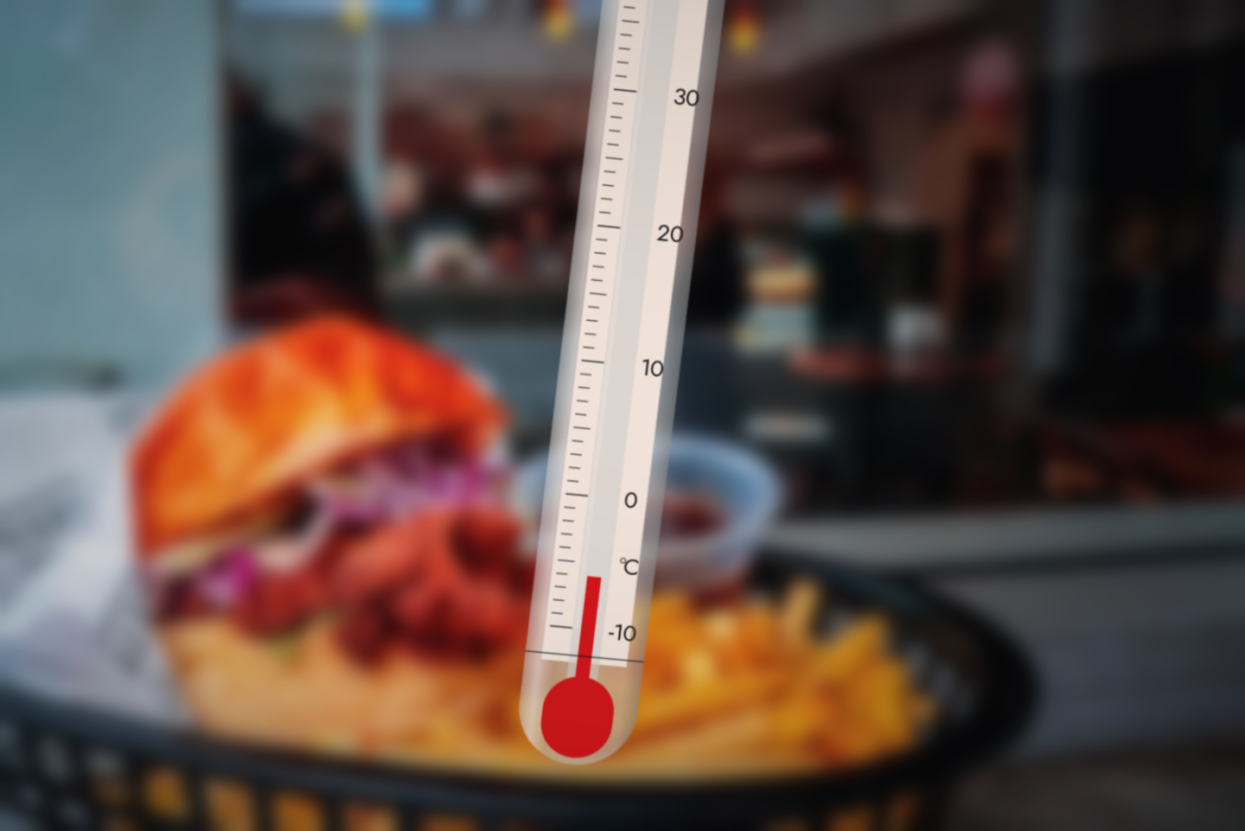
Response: -6 °C
